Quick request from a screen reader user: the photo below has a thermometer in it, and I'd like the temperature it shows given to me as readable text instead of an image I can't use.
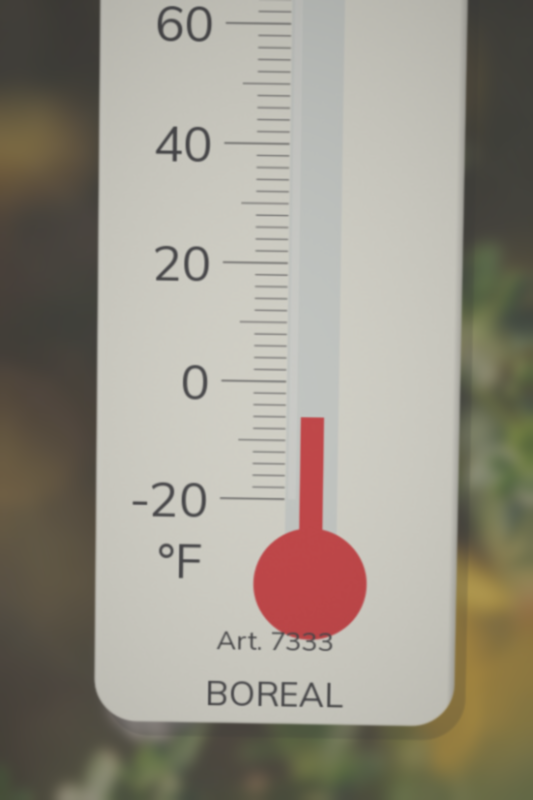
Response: -6 °F
